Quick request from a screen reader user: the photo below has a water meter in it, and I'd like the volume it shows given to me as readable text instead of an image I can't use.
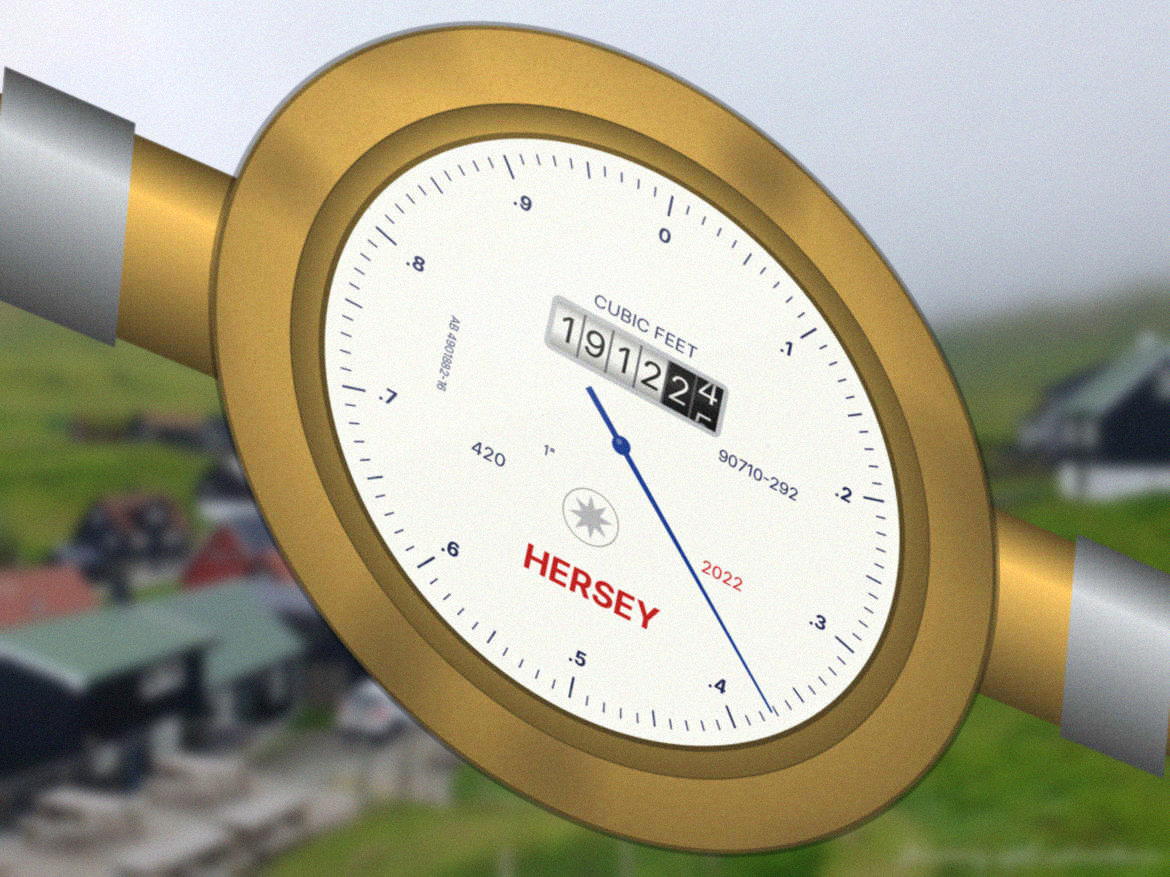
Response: 191224.37 ft³
